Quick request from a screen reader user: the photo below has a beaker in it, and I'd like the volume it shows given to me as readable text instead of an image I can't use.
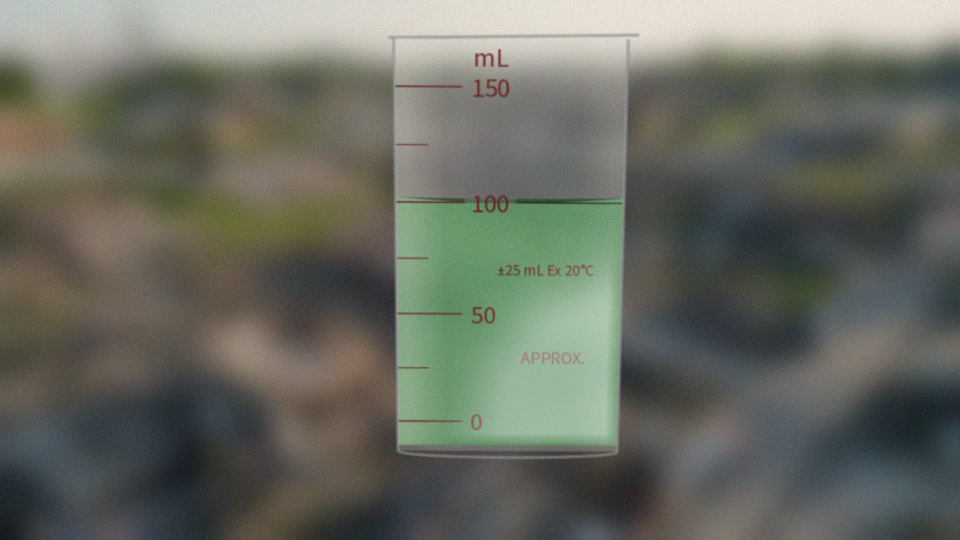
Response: 100 mL
